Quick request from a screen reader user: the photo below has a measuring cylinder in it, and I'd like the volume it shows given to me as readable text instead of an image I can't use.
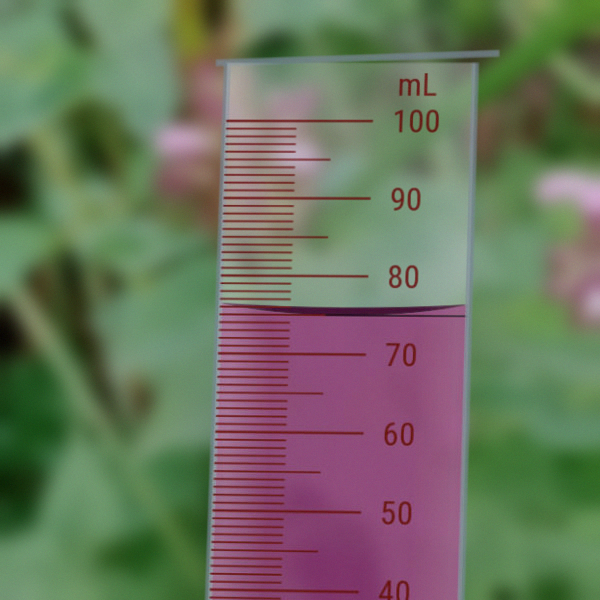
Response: 75 mL
